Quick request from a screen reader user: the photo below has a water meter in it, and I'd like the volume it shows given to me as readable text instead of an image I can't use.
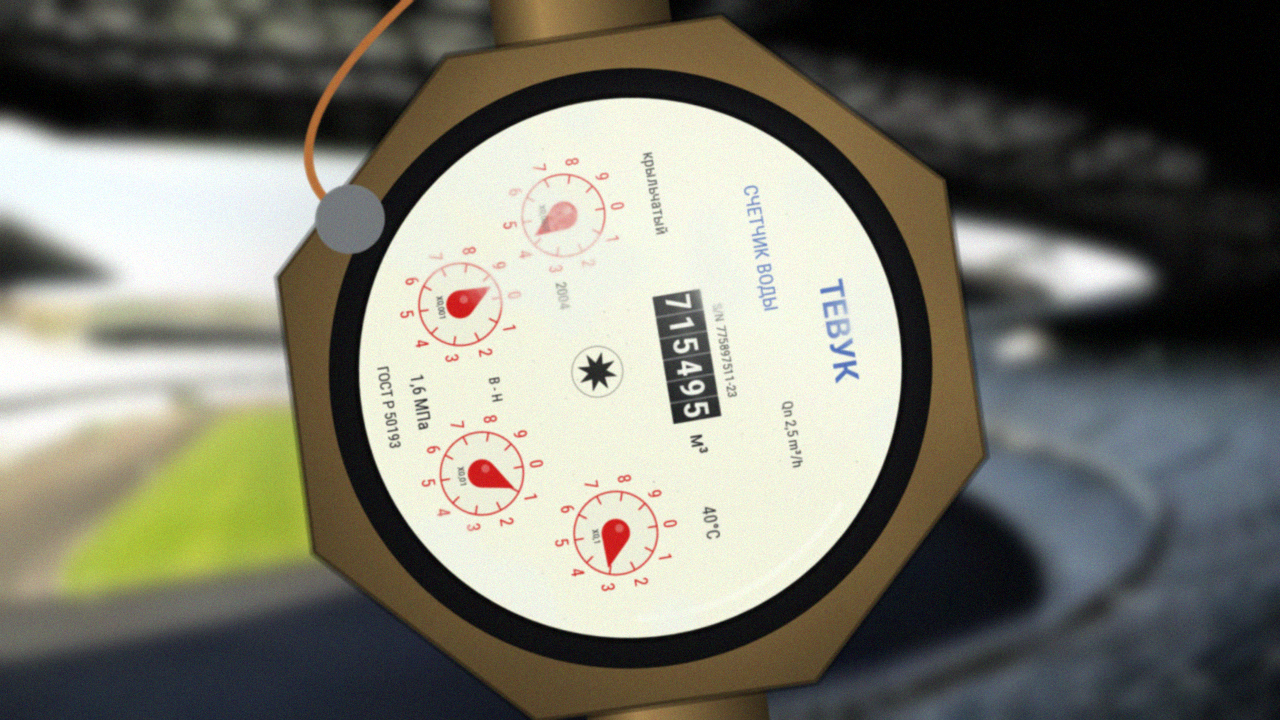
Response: 715495.3094 m³
